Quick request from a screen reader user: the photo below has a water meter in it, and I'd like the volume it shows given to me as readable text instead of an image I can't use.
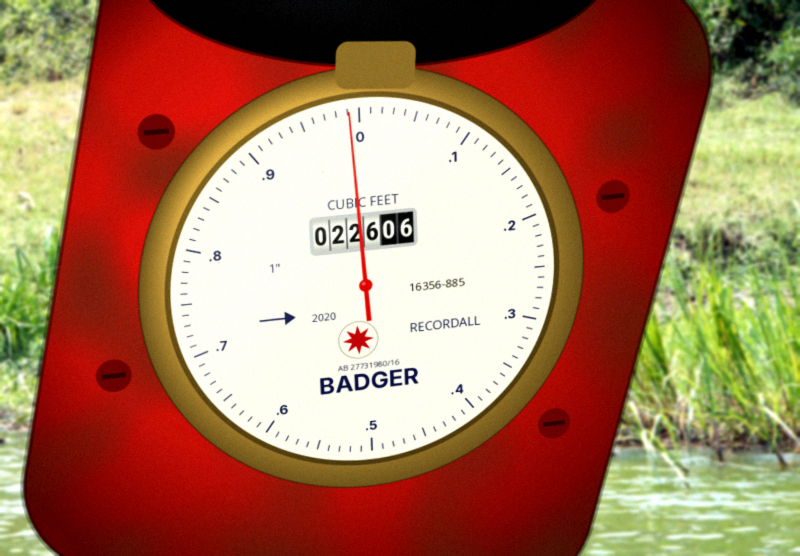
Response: 22605.99 ft³
